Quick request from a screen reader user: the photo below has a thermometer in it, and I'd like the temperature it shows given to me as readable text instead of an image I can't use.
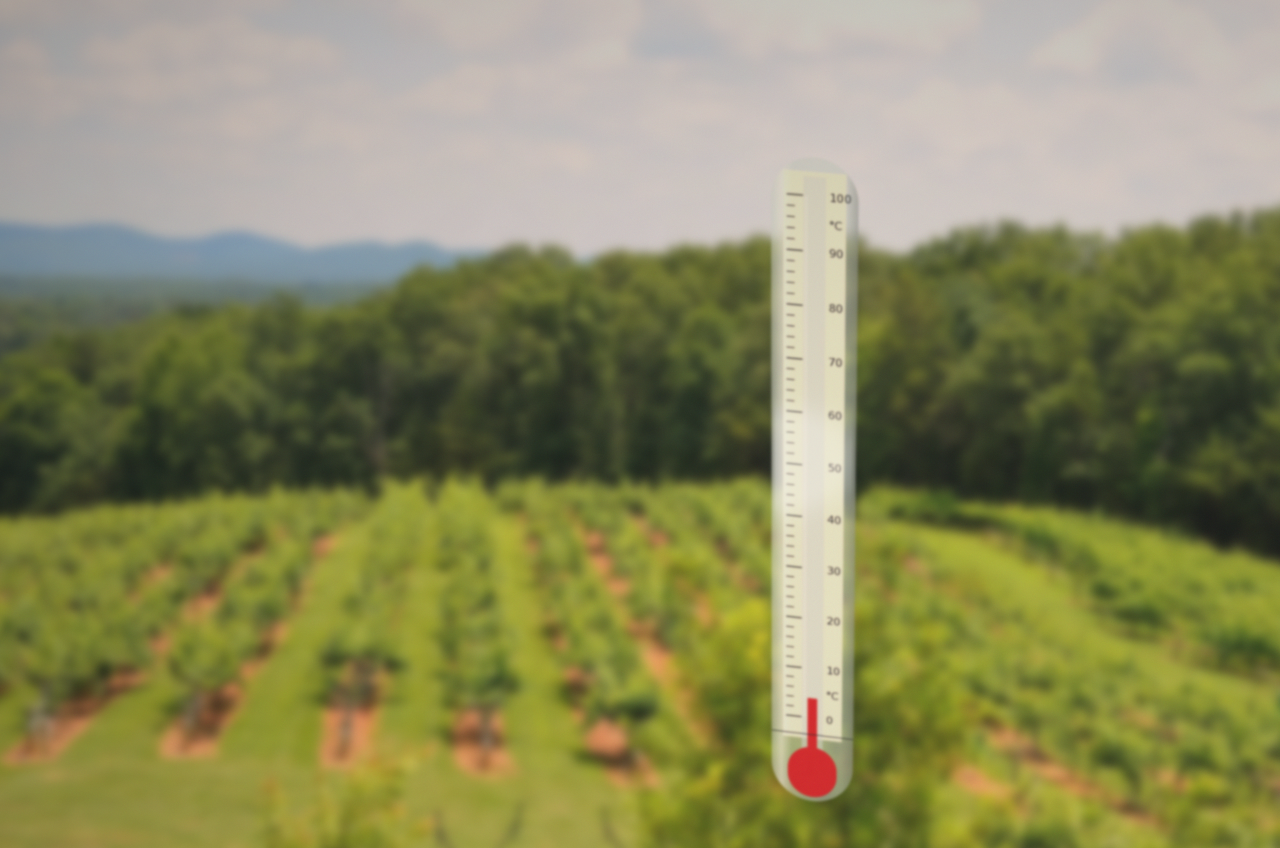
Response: 4 °C
